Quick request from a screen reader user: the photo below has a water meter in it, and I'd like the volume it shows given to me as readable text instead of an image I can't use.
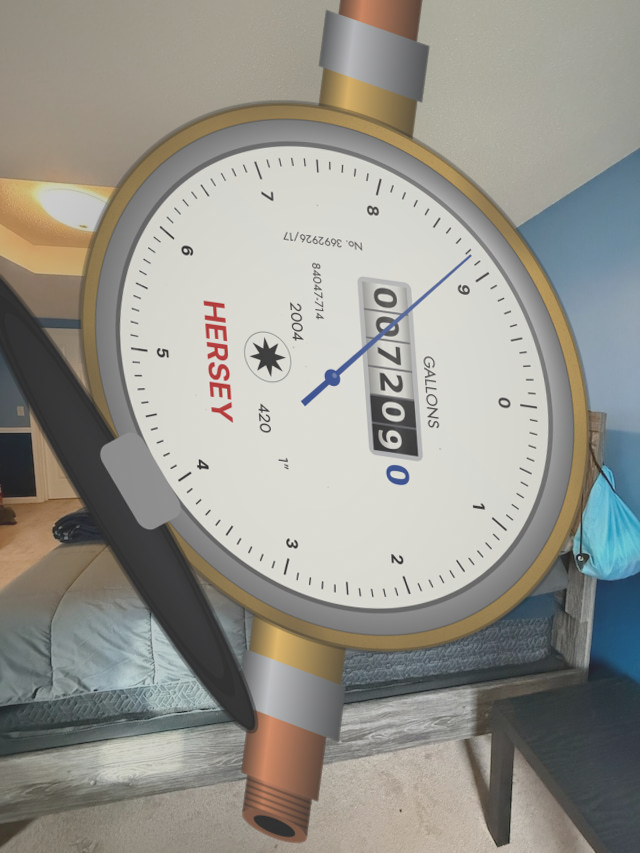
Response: 72088.8 gal
